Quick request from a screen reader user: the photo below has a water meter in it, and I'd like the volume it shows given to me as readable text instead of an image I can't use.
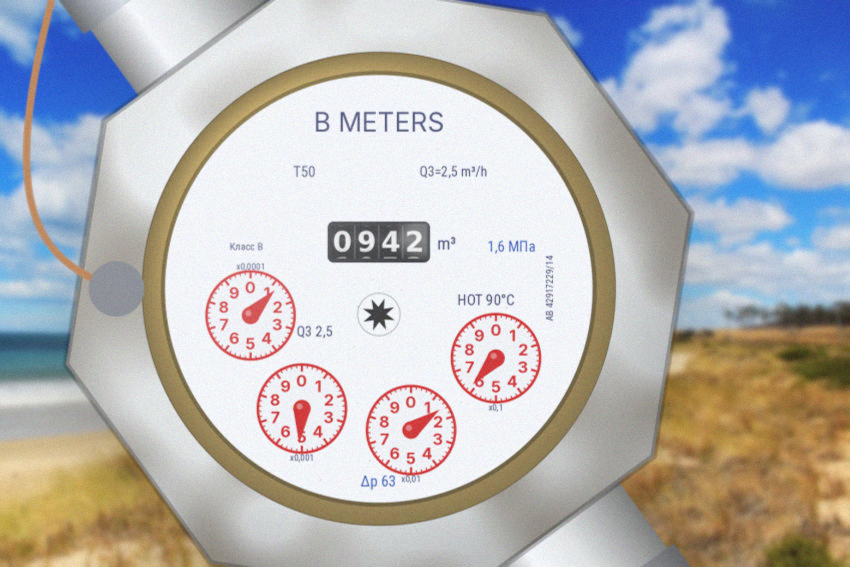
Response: 942.6151 m³
